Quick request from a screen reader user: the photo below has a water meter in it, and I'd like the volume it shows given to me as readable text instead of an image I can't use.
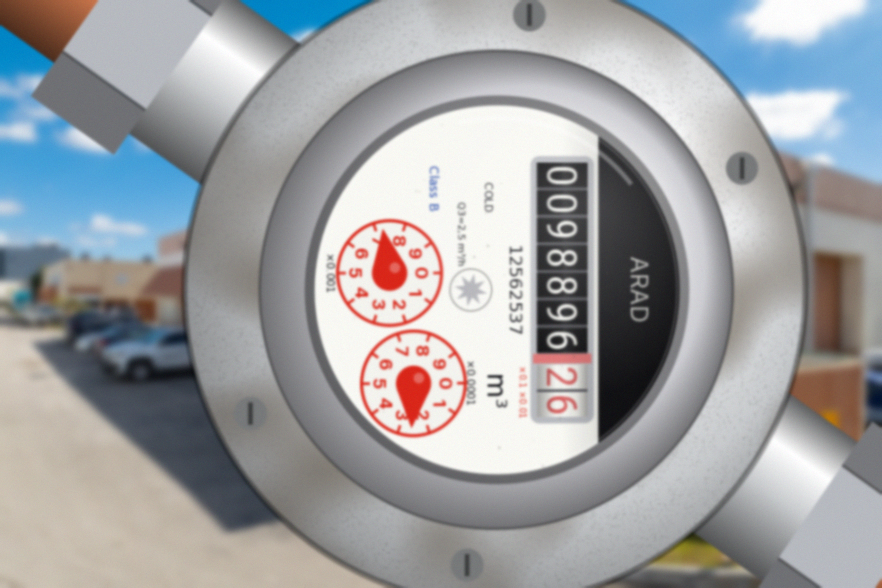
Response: 98896.2672 m³
